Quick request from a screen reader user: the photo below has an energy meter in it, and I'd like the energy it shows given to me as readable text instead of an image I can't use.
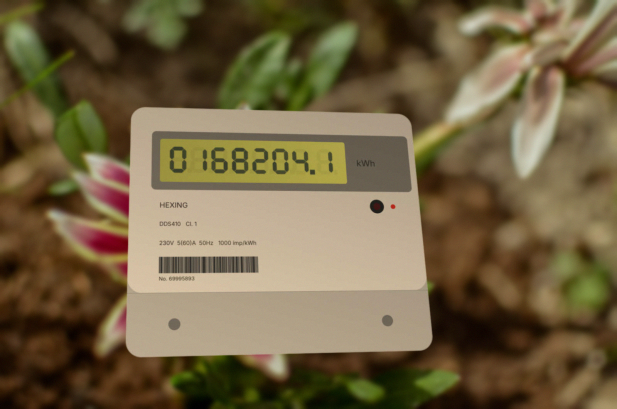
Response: 168204.1 kWh
